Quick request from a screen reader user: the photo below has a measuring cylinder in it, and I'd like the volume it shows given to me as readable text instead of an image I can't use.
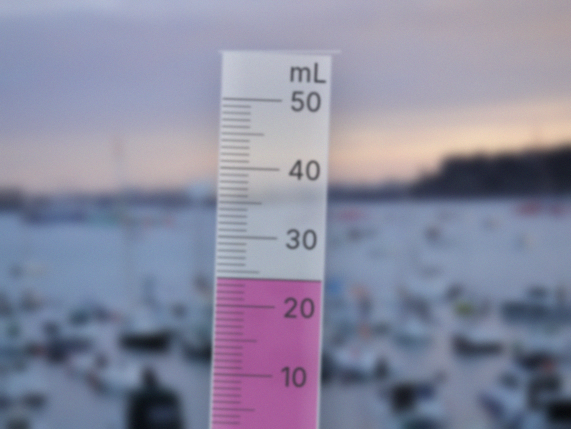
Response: 24 mL
